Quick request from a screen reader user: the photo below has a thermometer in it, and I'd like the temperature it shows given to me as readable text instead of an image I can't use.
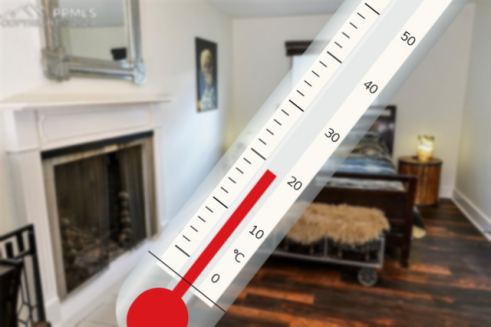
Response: 19 °C
